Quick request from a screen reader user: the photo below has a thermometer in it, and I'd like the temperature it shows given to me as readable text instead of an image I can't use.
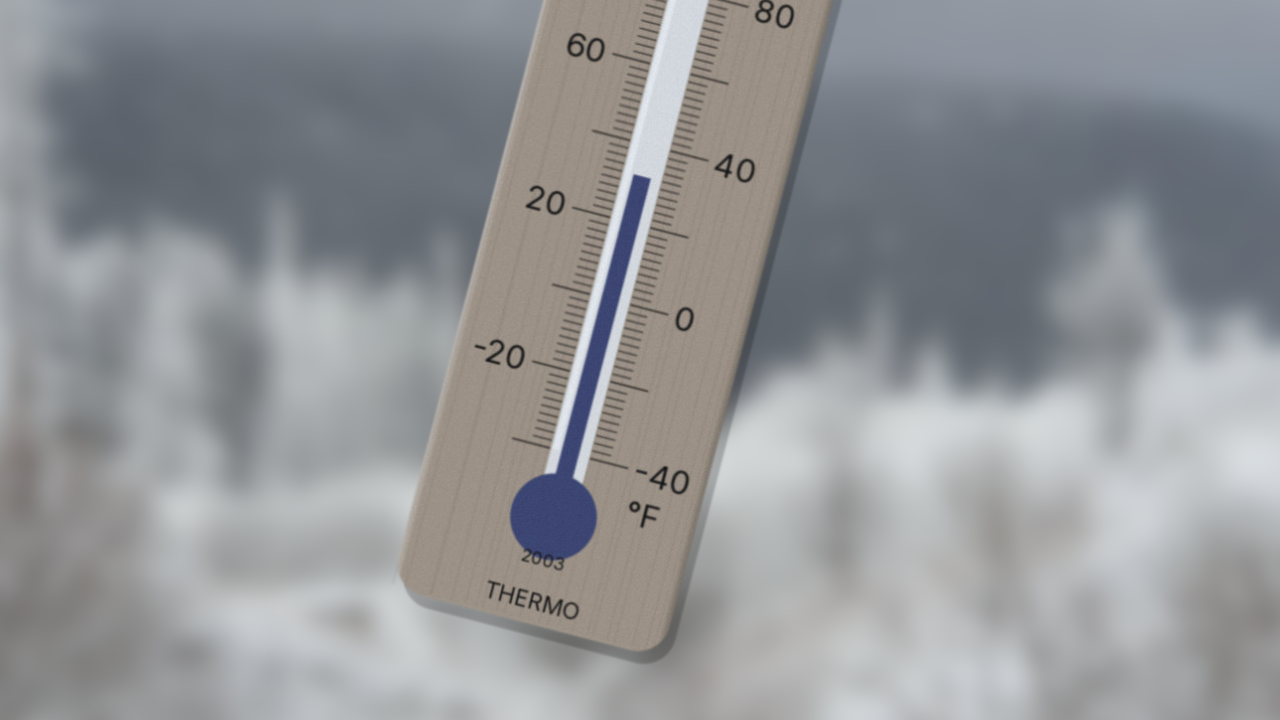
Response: 32 °F
